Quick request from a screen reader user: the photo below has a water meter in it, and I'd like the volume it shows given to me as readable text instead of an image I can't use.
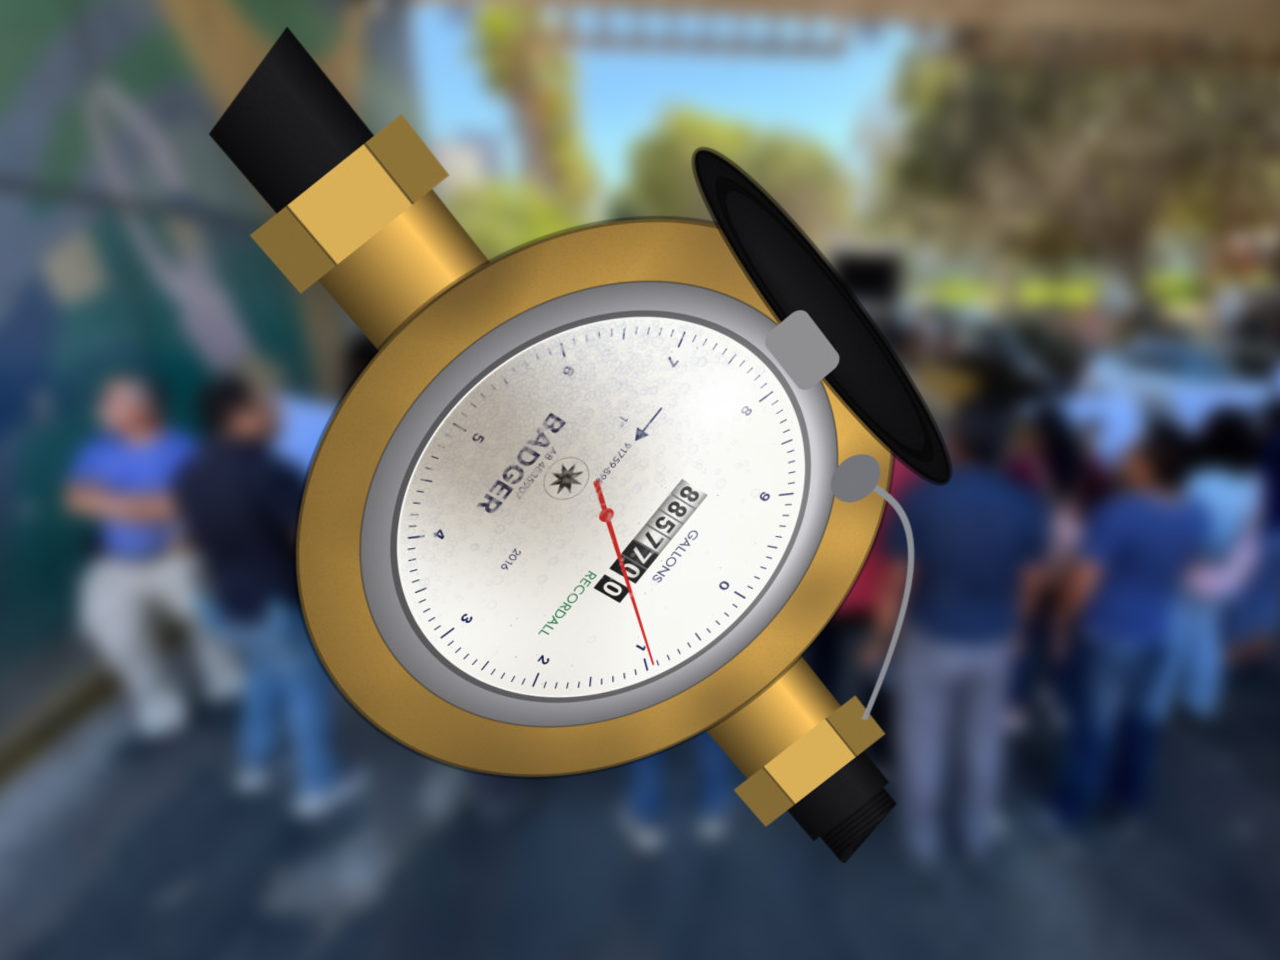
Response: 8857700.9 gal
